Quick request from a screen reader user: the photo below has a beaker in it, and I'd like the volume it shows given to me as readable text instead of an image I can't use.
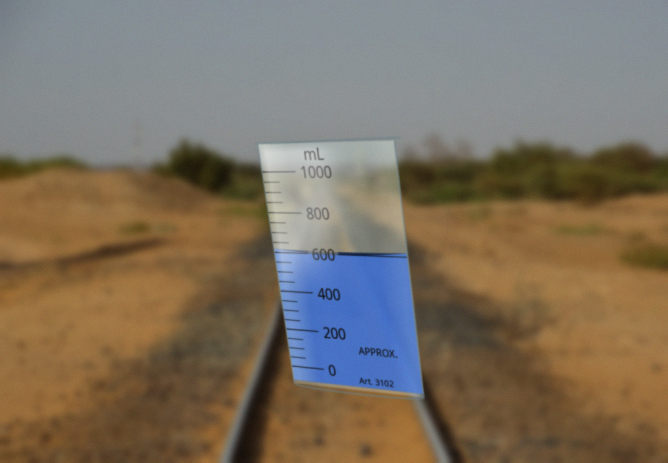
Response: 600 mL
